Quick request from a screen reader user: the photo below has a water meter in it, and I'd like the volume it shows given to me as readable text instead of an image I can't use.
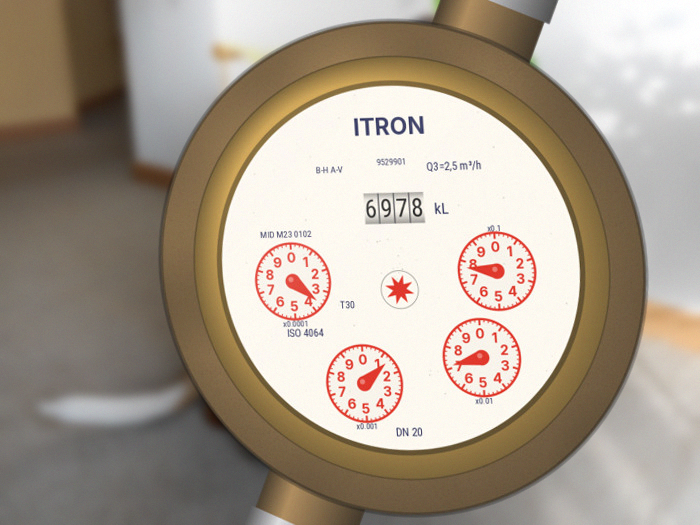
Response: 6978.7713 kL
